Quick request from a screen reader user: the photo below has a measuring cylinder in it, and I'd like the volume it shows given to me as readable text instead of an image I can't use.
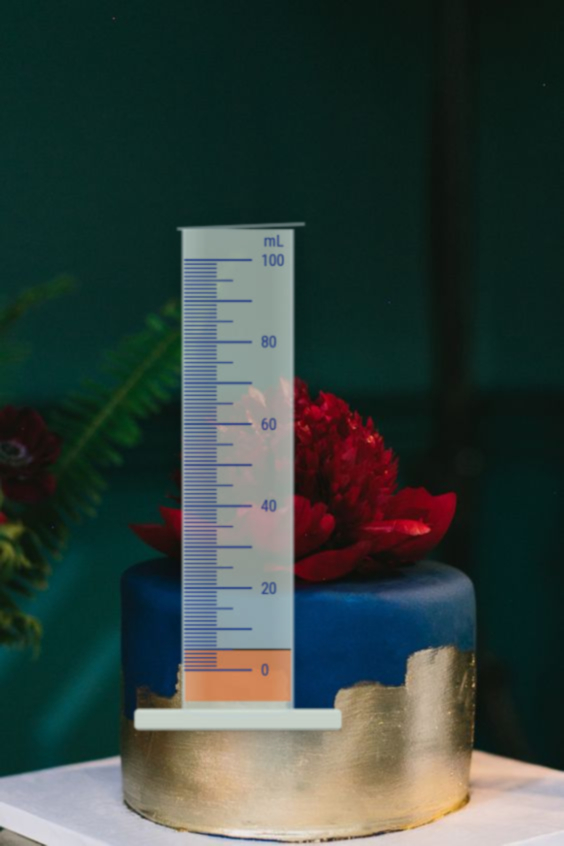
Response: 5 mL
